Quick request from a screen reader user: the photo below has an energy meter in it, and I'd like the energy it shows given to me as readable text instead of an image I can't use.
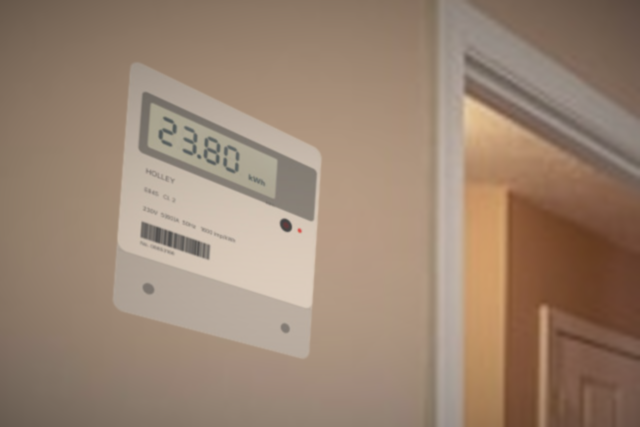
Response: 23.80 kWh
